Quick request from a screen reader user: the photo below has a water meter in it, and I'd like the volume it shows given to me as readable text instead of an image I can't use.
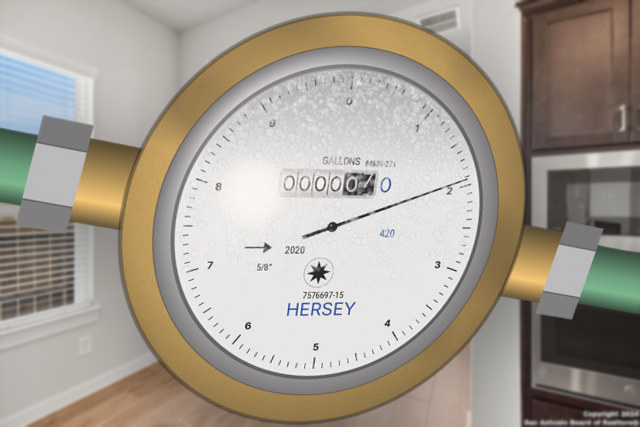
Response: 71.9 gal
